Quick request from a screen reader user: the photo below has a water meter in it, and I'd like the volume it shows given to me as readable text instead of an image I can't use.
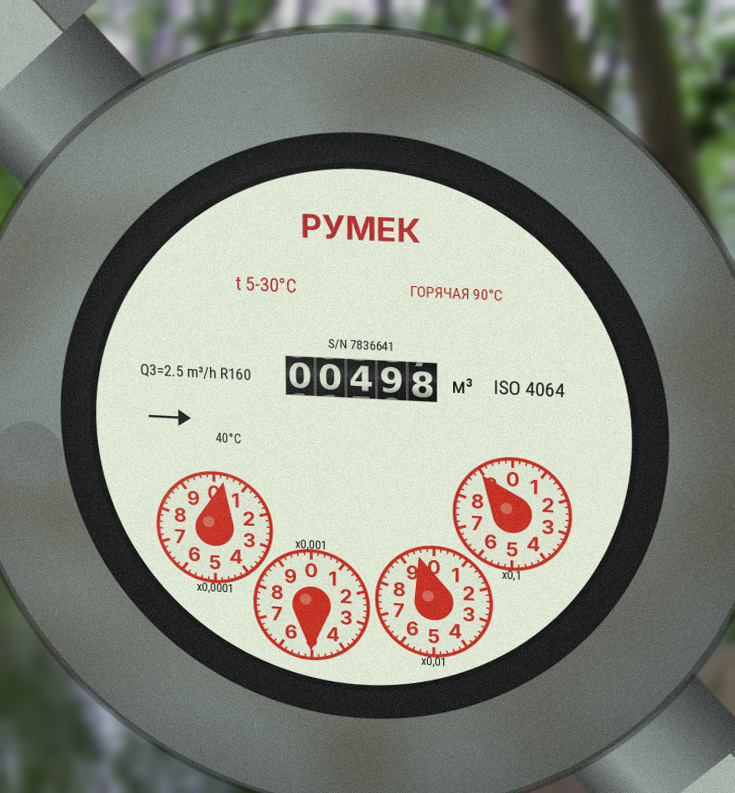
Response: 497.8950 m³
